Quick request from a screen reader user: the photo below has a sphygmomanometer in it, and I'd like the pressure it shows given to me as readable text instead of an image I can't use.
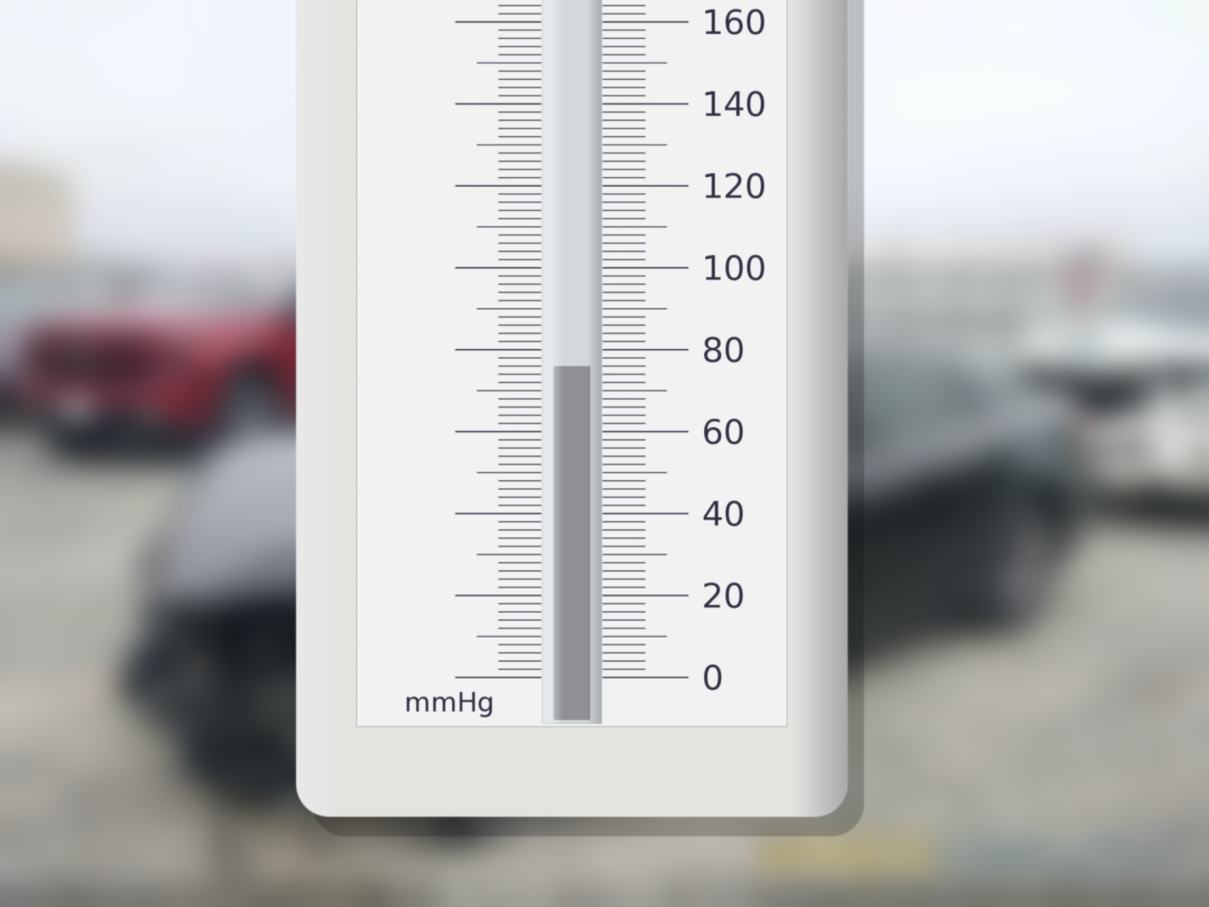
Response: 76 mmHg
